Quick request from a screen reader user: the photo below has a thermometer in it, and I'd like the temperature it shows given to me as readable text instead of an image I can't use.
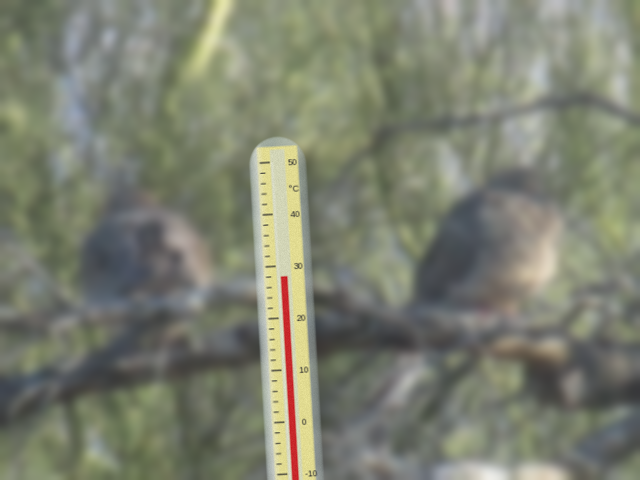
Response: 28 °C
